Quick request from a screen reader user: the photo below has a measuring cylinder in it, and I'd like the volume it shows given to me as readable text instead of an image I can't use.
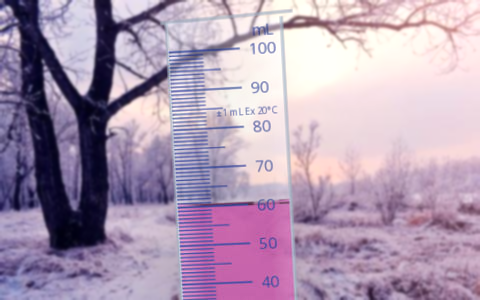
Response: 60 mL
